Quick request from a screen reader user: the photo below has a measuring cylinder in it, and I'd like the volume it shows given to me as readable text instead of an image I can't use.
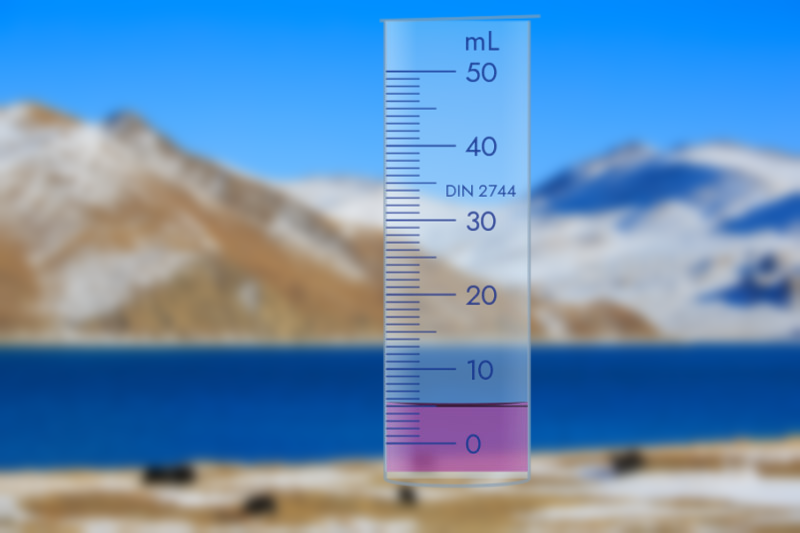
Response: 5 mL
